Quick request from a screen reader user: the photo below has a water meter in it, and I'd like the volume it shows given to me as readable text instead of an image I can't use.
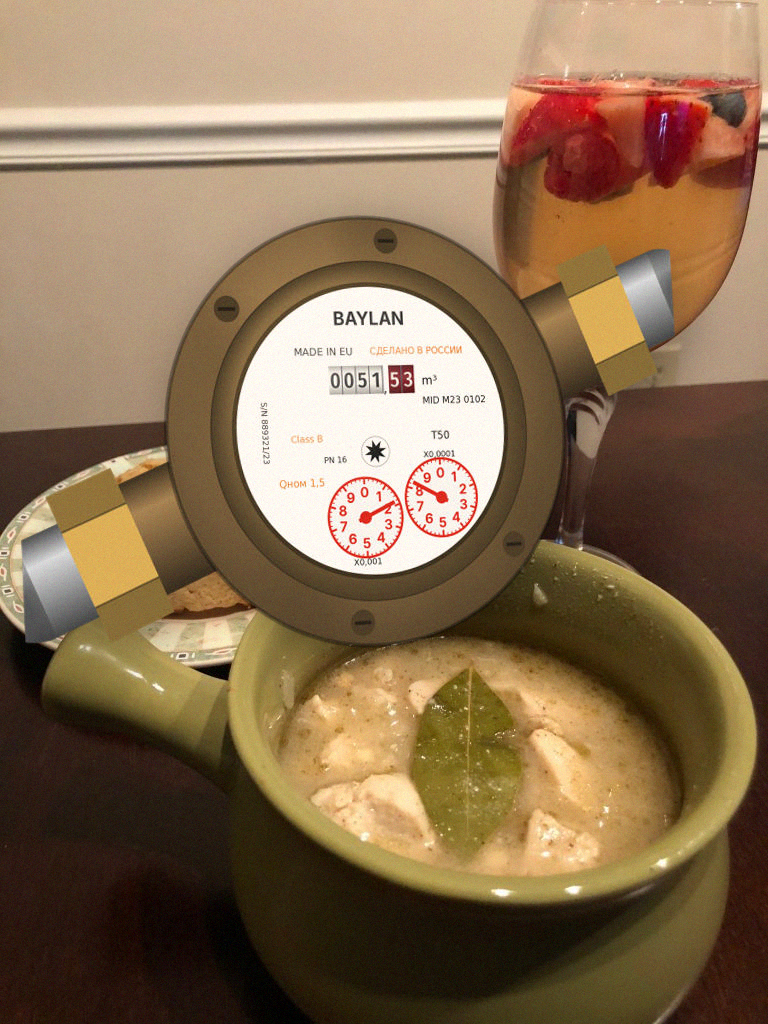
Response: 51.5318 m³
